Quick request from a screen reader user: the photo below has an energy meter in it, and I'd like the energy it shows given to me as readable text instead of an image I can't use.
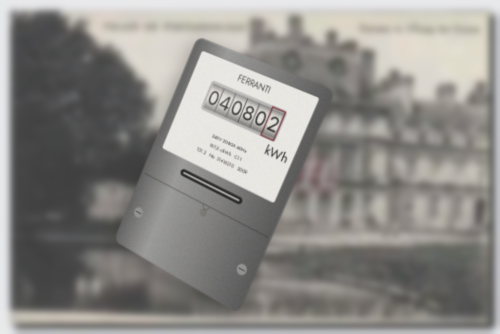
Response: 4080.2 kWh
